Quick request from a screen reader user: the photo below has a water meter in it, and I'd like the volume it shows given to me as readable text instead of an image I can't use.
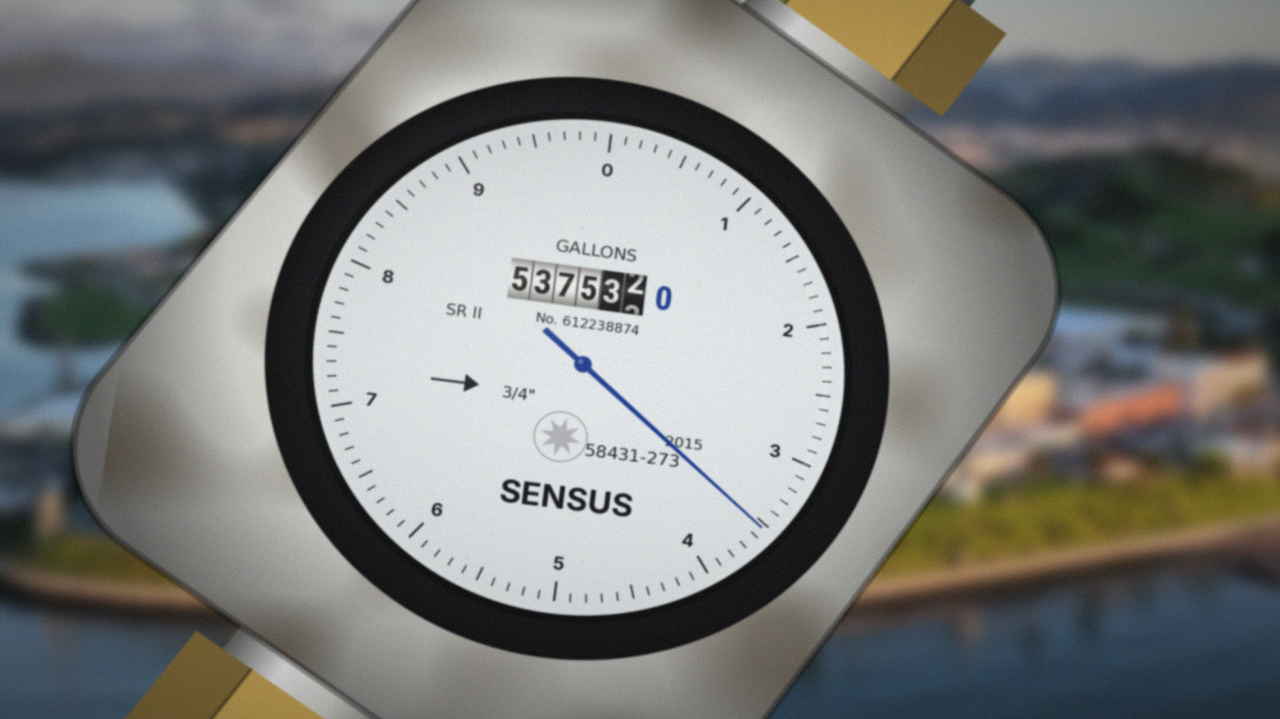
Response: 5375323.5 gal
